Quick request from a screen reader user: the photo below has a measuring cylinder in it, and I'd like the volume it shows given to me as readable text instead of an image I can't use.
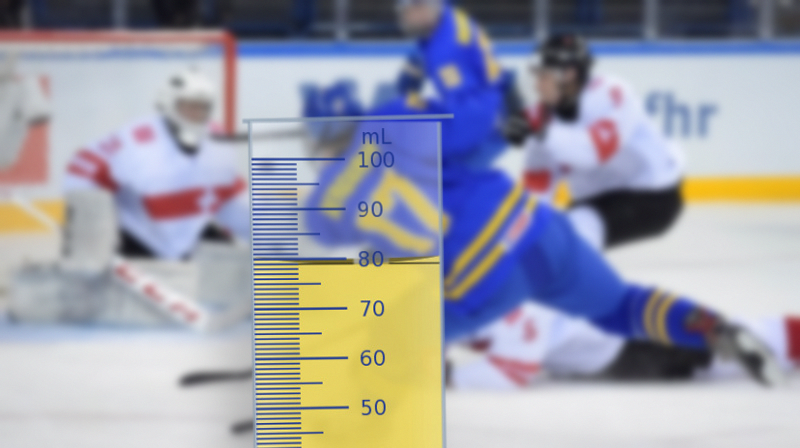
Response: 79 mL
